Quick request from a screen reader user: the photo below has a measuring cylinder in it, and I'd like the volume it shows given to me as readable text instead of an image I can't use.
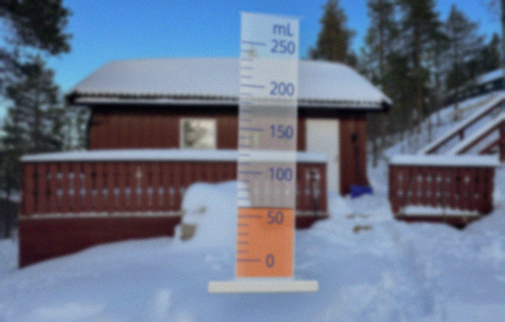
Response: 60 mL
